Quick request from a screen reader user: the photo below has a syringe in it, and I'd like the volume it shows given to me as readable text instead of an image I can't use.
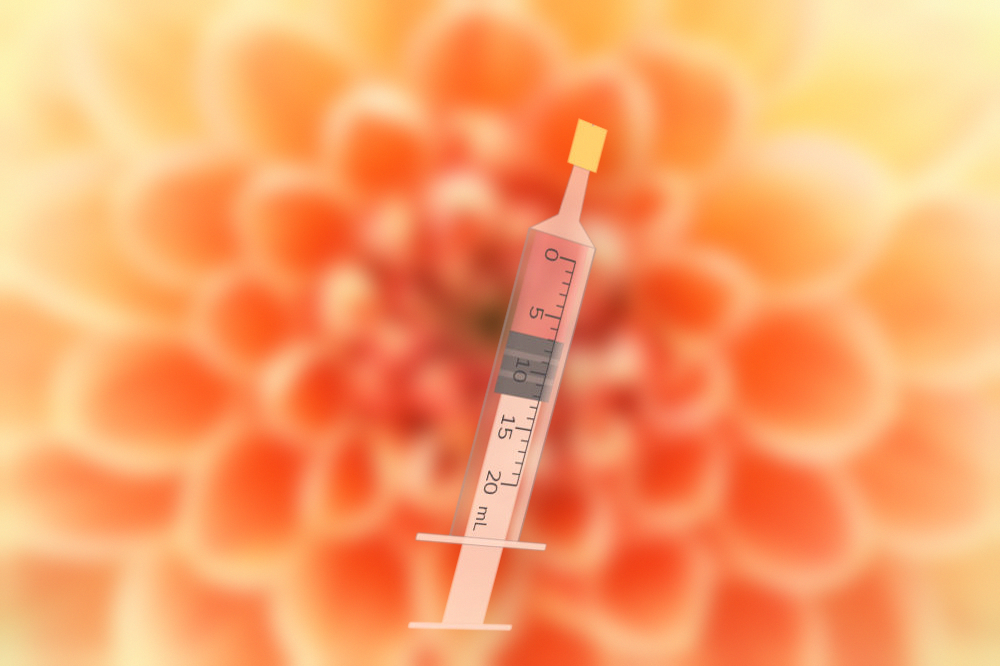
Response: 7 mL
